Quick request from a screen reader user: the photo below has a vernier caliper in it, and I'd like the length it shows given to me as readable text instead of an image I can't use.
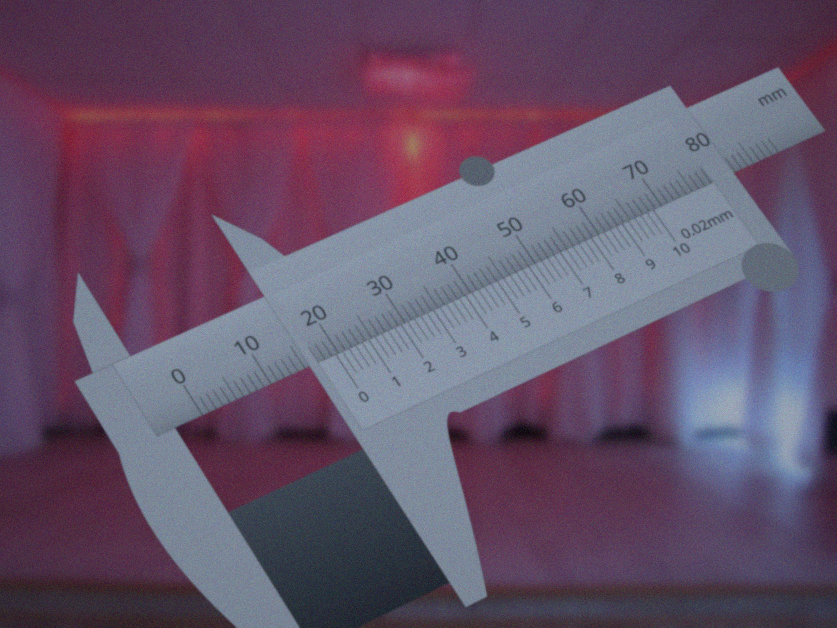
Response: 19.6 mm
